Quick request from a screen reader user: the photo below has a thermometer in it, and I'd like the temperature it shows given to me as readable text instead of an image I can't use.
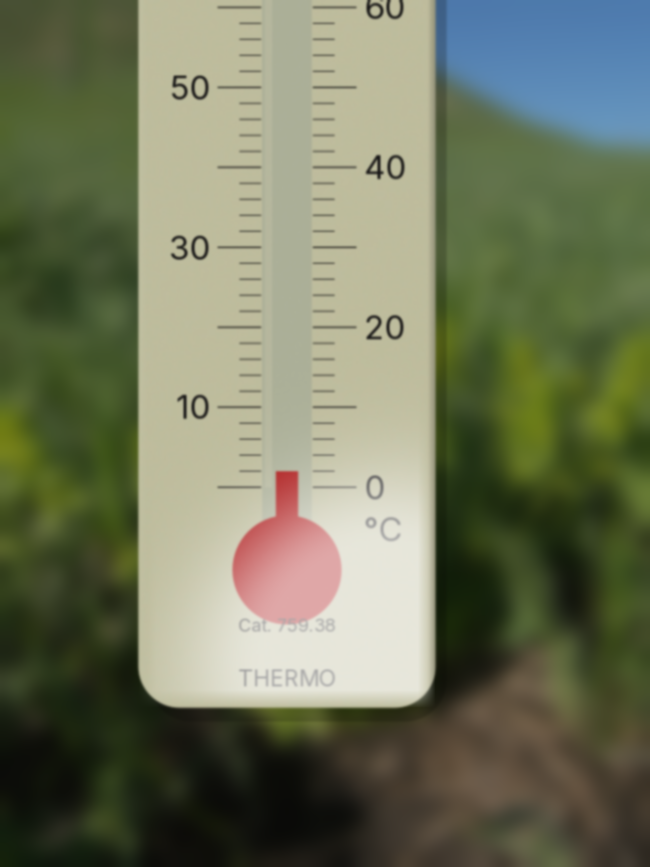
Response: 2 °C
